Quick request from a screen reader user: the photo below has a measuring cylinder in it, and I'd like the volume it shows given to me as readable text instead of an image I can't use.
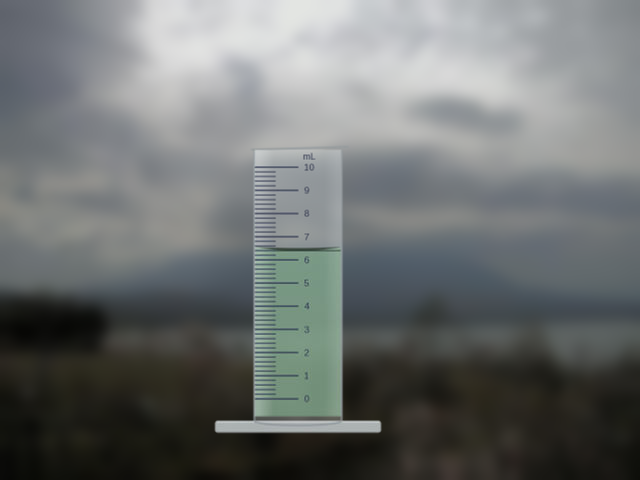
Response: 6.4 mL
